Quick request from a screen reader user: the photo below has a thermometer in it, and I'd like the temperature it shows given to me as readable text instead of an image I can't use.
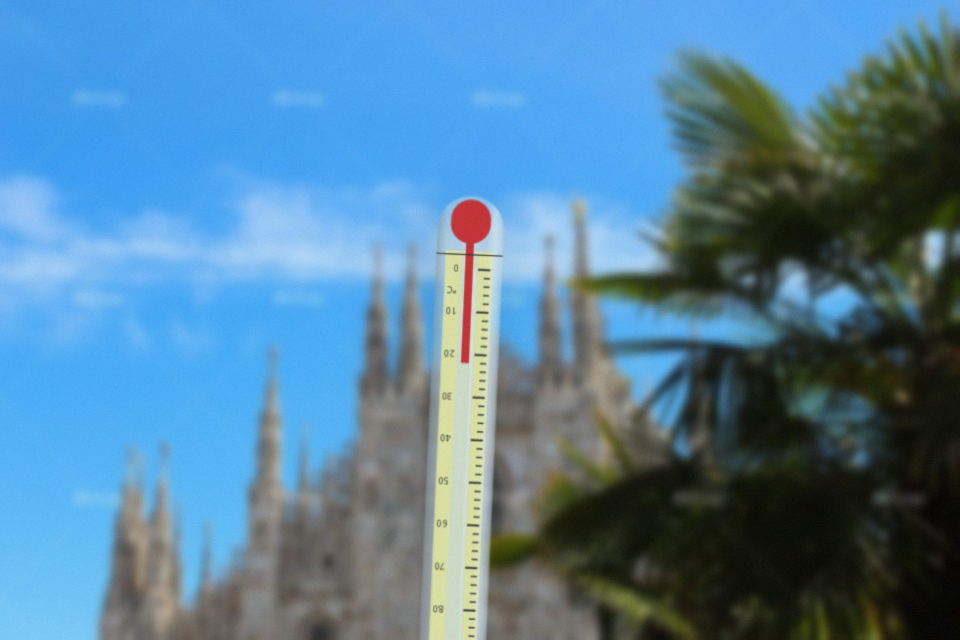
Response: 22 °C
